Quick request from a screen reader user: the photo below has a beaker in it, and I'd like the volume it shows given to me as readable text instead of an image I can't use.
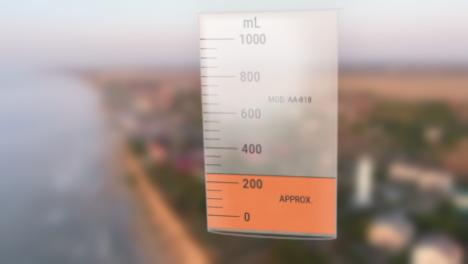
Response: 250 mL
